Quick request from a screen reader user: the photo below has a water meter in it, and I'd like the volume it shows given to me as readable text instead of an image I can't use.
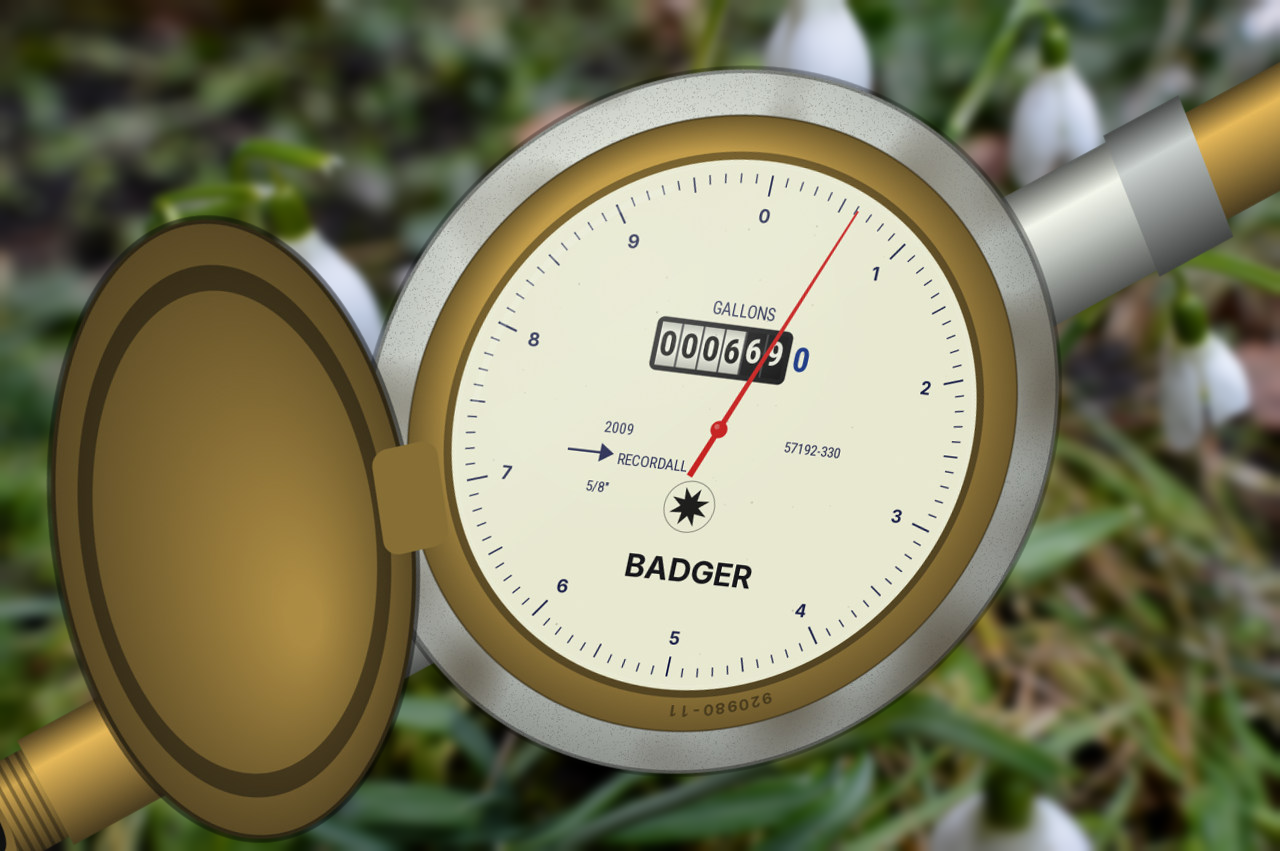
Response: 6690.6 gal
